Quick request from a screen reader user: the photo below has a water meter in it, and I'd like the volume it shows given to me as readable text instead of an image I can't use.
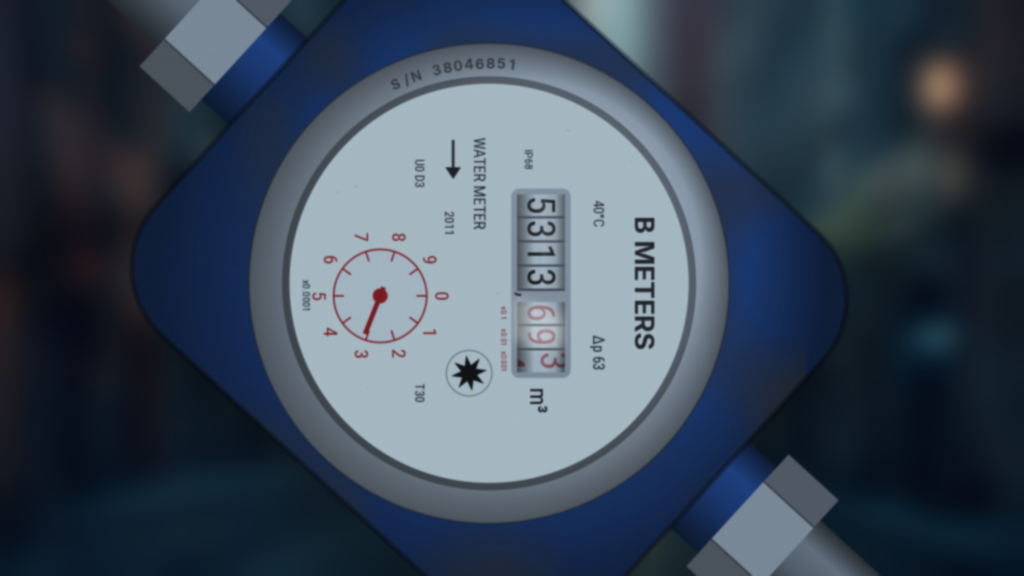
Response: 5313.6933 m³
